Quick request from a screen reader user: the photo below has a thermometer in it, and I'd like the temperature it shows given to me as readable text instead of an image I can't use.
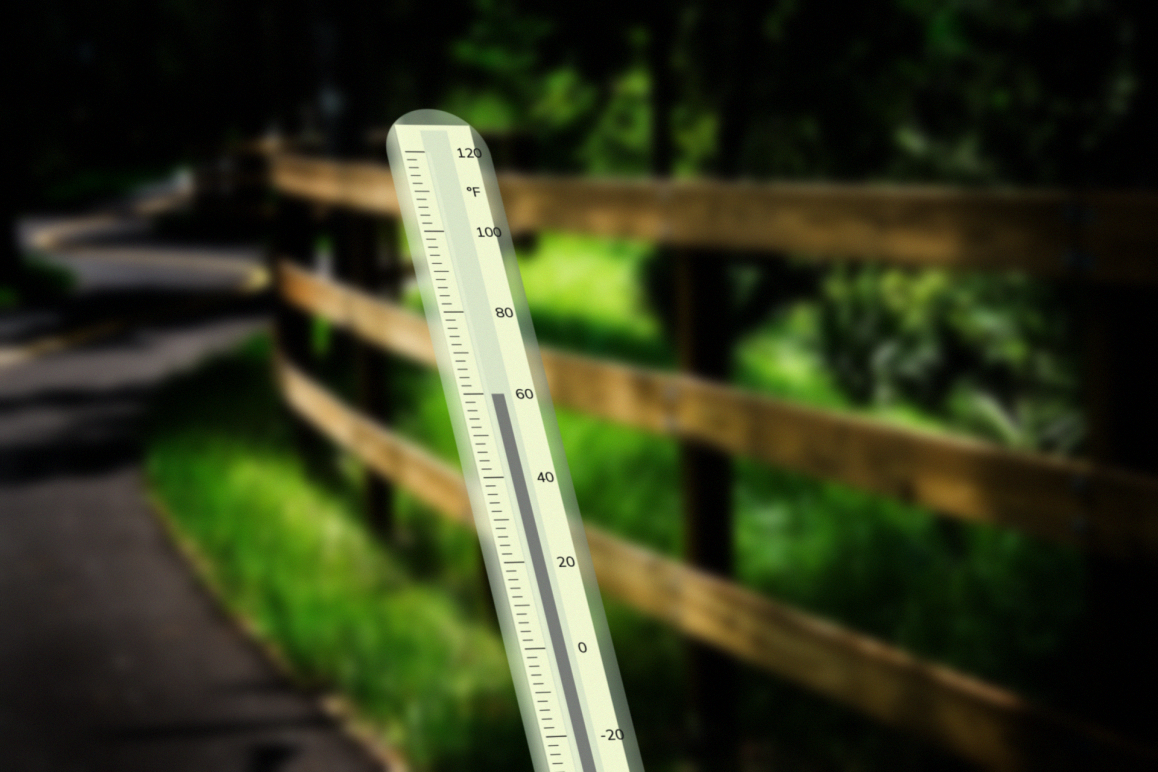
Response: 60 °F
